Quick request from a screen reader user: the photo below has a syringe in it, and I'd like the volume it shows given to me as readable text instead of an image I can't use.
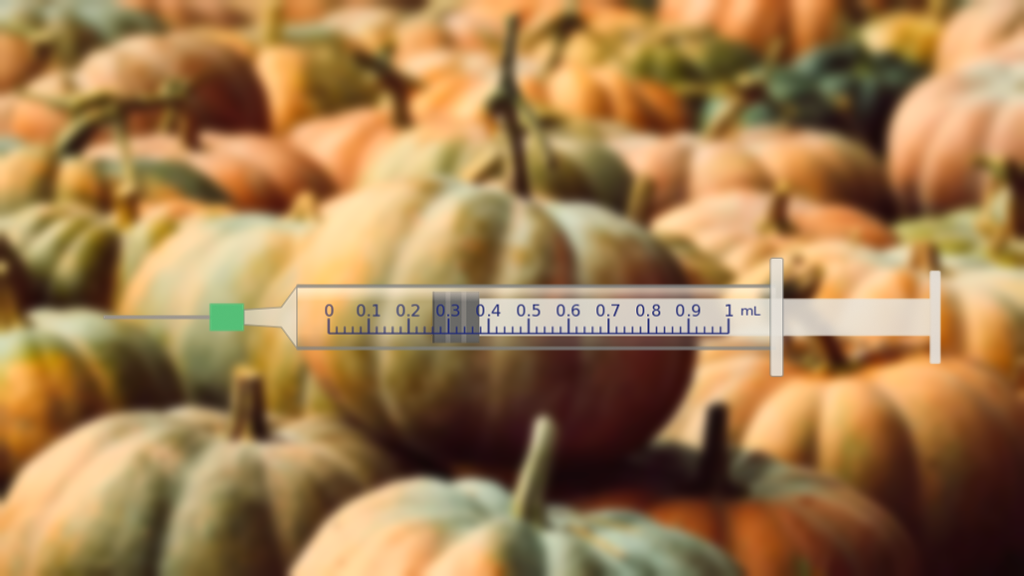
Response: 0.26 mL
